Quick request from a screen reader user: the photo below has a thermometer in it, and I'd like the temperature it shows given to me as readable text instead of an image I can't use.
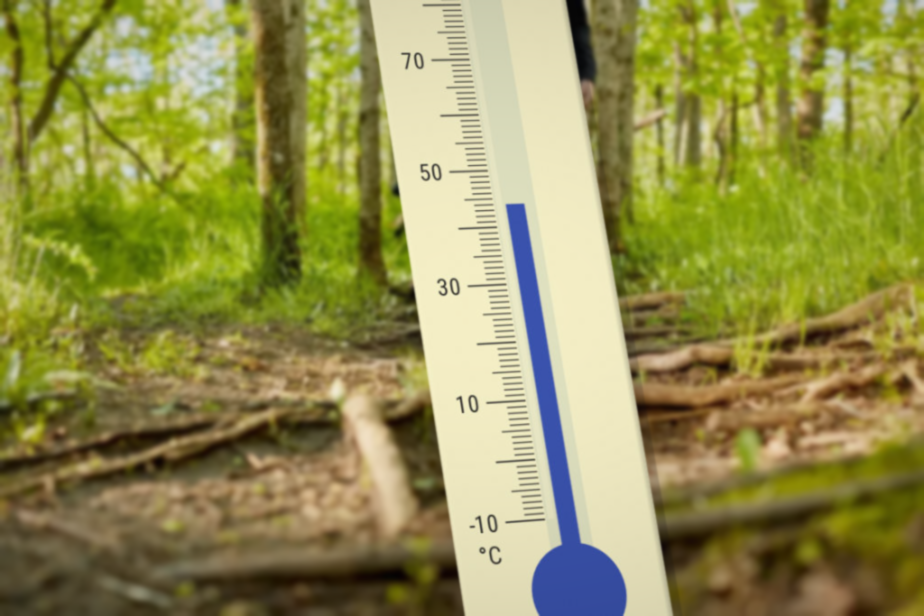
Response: 44 °C
